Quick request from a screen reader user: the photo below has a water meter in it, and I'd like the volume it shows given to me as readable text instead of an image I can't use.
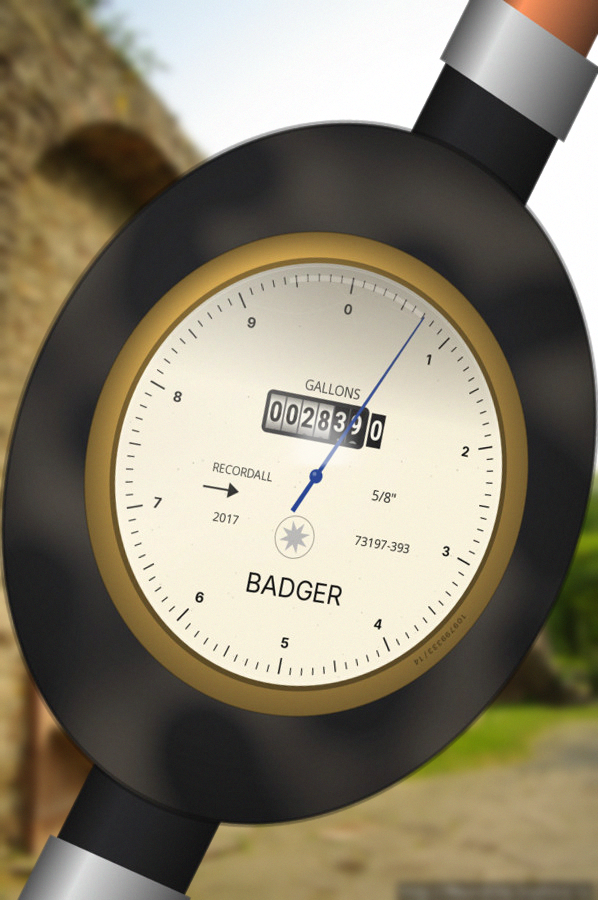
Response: 28390.7 gal
